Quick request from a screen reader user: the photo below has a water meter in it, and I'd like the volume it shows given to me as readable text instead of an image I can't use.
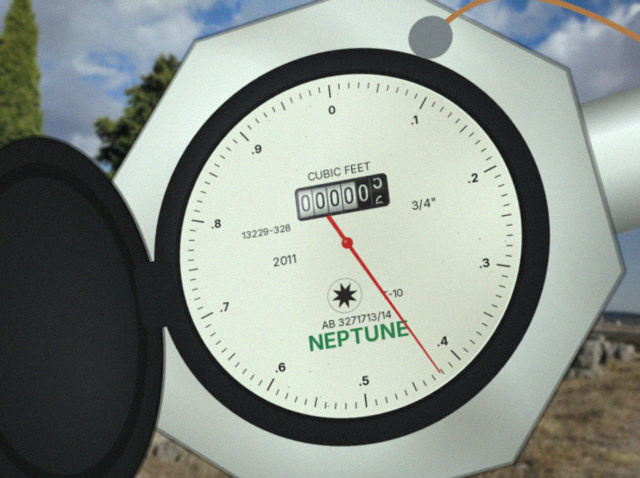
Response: 5.42 ft³
